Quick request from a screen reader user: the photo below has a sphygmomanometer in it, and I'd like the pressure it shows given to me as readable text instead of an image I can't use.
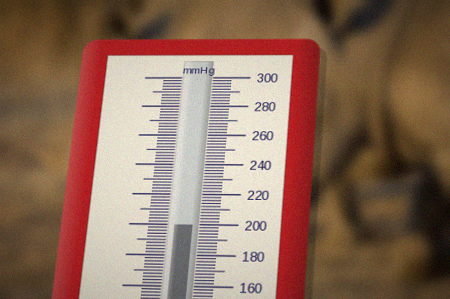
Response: 200 mmHg
